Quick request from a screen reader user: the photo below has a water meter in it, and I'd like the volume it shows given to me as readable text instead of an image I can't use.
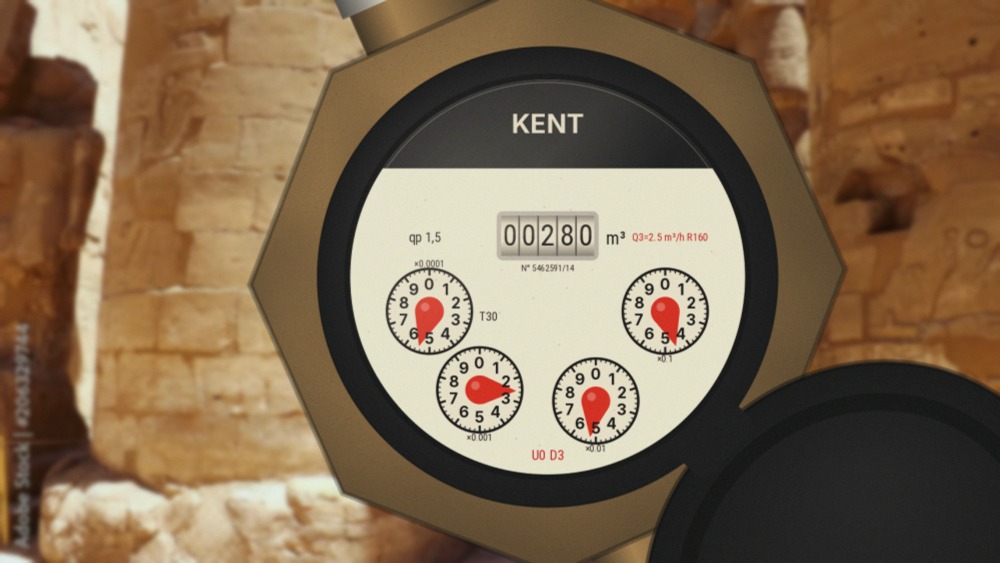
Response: 280.4525 m³
